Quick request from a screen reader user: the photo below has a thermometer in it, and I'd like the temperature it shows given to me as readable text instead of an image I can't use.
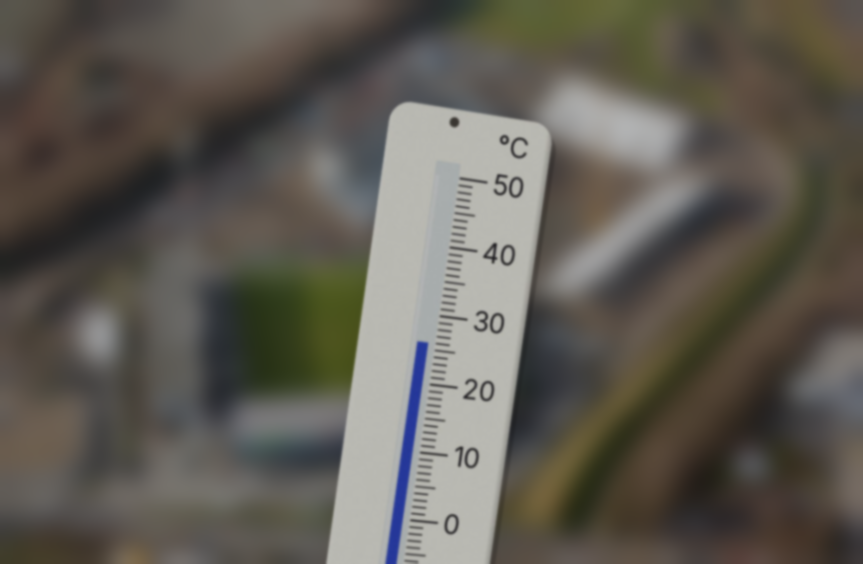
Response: 26 °C
